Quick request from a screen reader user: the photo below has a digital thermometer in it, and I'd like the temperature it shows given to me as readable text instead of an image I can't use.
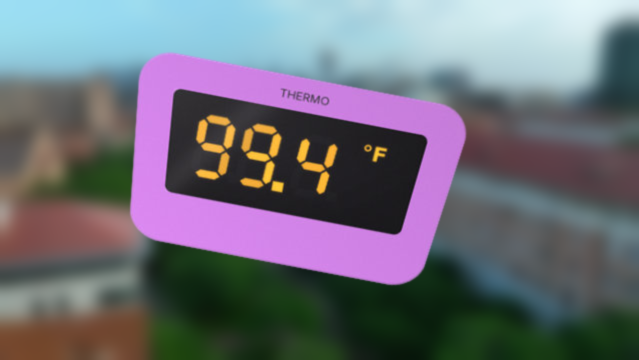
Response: 99.4 °F
